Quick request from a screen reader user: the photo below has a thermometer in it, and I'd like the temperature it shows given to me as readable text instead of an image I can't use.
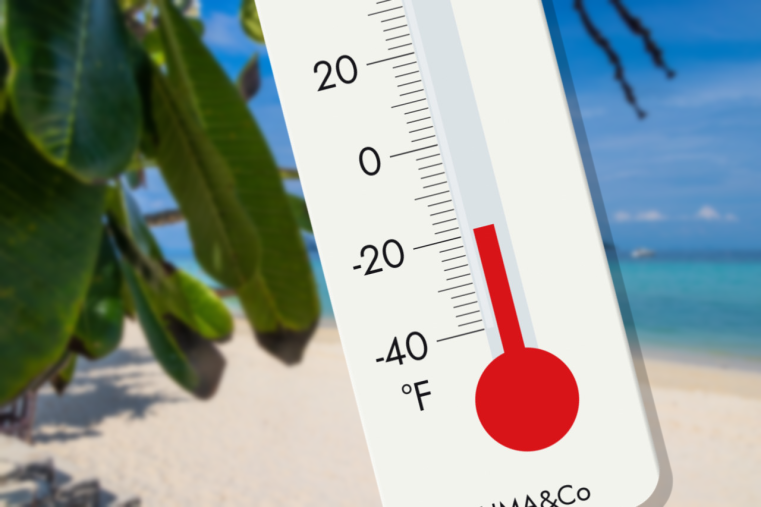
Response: -19 °F
